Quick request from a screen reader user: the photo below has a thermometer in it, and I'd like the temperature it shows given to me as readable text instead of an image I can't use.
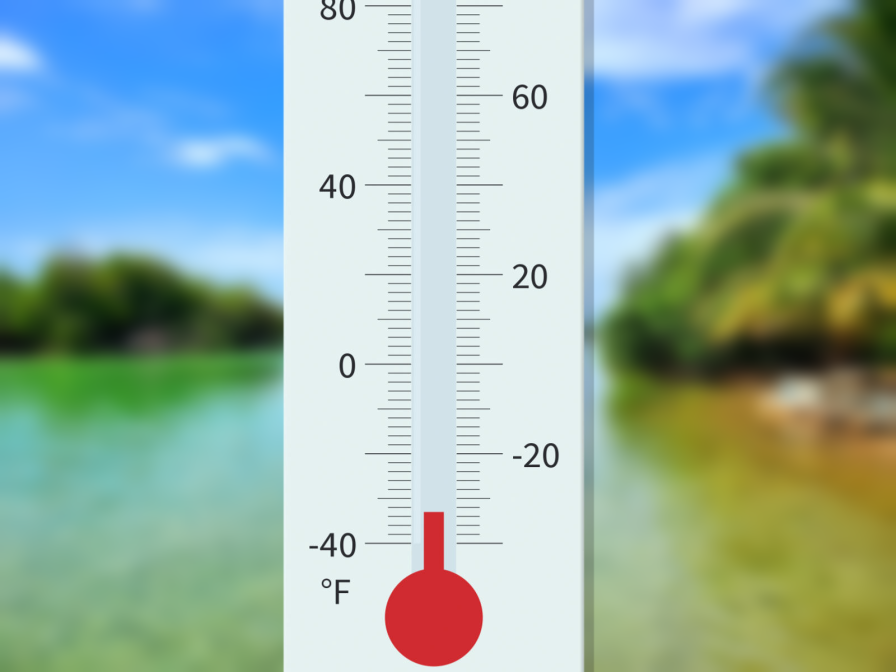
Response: -33 °F
